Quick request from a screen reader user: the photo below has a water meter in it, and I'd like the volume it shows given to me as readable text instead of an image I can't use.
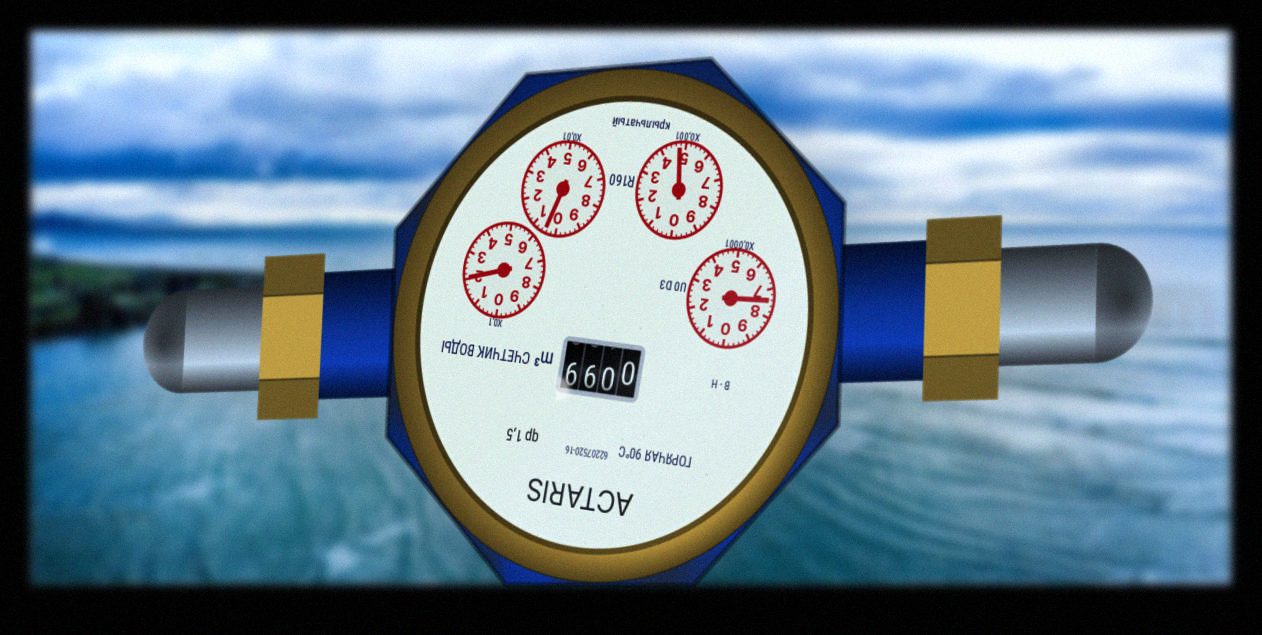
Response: 99.2047 m³
